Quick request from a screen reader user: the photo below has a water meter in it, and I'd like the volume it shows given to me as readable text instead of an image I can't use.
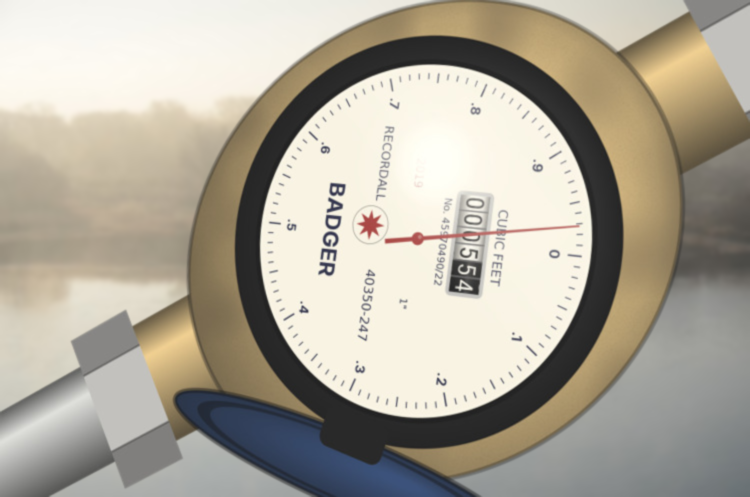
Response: 553.97 ft³
